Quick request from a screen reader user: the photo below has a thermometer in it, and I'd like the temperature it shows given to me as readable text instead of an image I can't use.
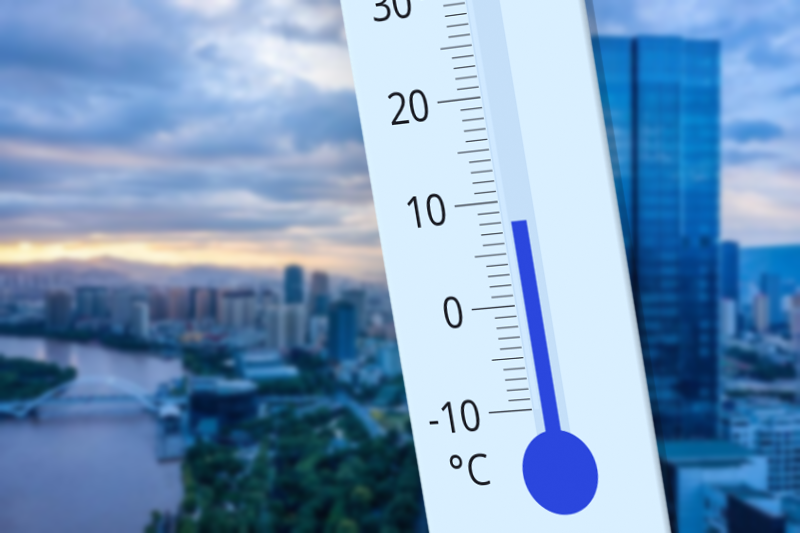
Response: 8 °C
